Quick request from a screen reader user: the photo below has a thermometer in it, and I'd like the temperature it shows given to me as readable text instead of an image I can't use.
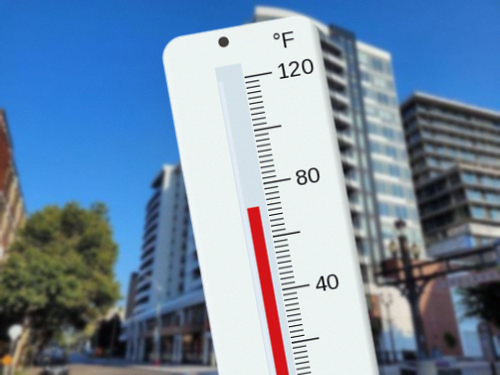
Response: 72 °F
